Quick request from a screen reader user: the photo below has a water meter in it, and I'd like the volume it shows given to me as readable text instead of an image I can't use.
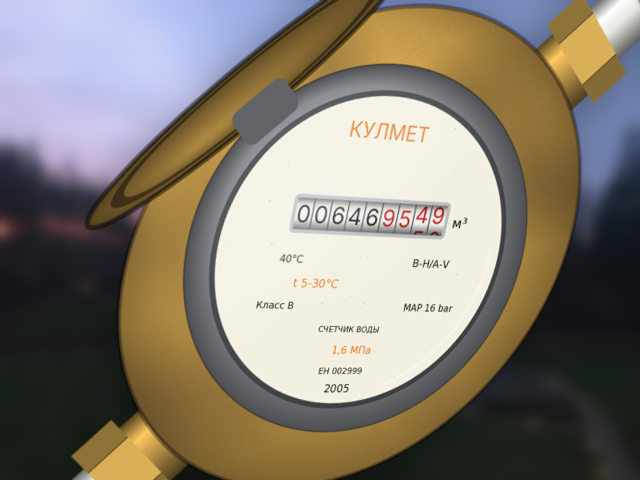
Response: 646.9549 m³
